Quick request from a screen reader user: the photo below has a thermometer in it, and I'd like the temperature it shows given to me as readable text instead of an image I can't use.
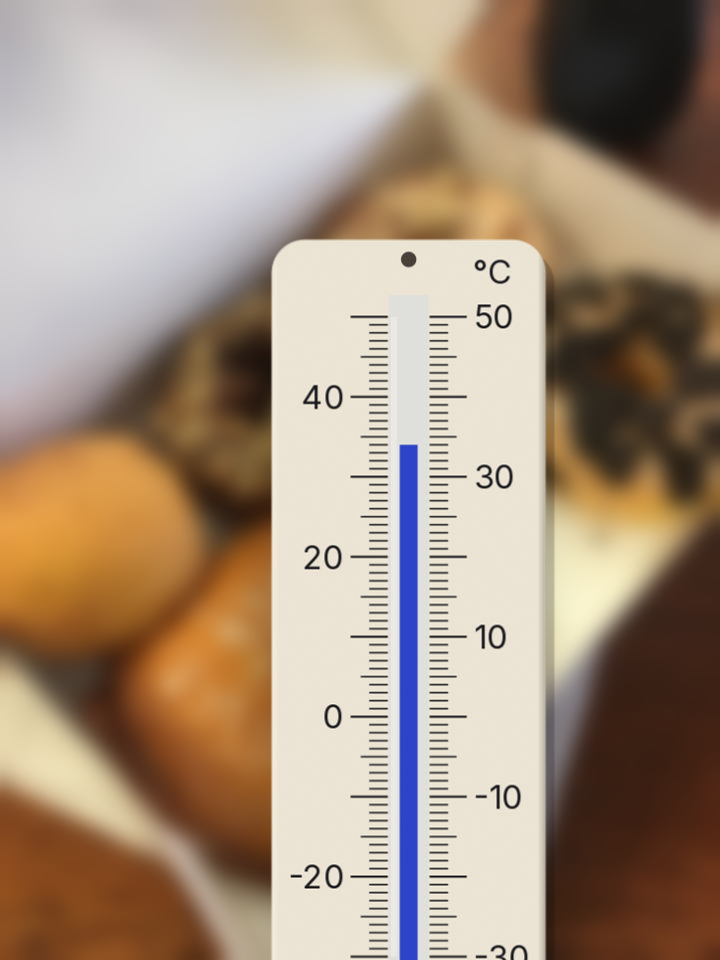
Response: 34 °C
